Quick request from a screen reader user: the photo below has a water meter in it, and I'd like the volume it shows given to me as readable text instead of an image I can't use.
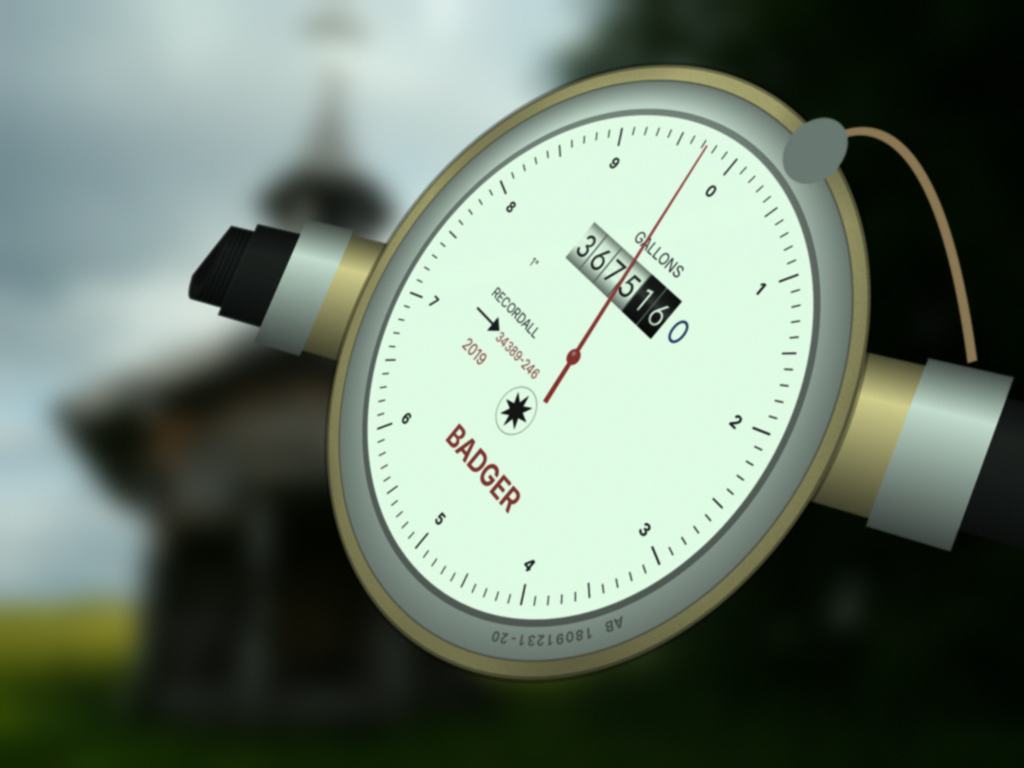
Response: 3675159.7 gal
